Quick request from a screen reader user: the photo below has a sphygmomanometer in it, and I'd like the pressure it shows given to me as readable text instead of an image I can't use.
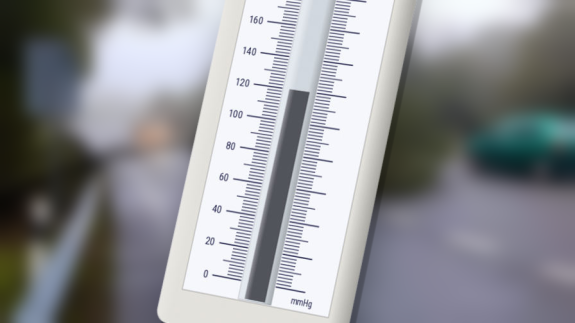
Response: 120 mmHg
